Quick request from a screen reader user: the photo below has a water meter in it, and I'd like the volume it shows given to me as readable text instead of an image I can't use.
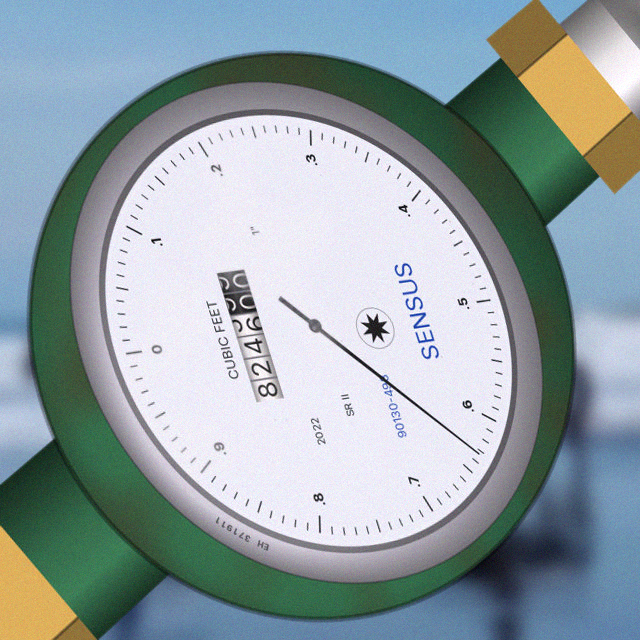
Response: 824599.63 ft³
